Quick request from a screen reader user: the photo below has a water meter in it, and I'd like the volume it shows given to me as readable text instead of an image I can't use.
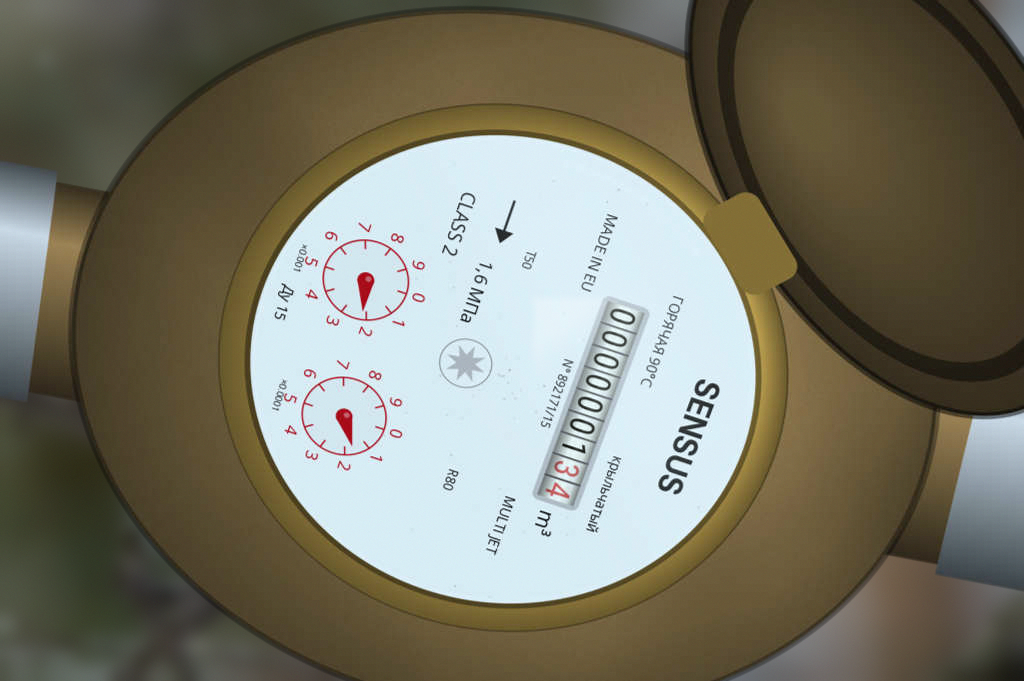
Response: 1.3421 m³
